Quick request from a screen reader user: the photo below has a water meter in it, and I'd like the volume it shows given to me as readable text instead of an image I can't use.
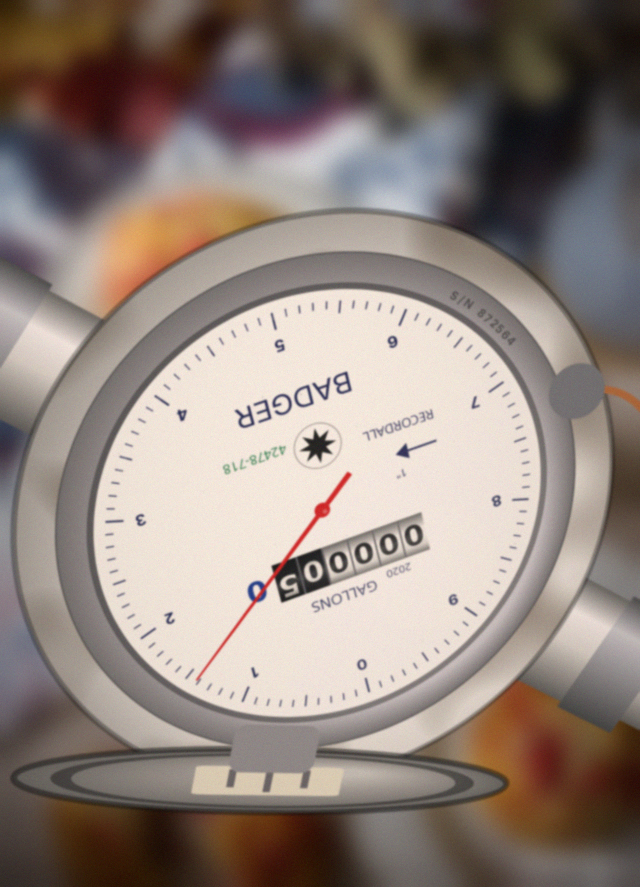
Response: 51.4 gal
